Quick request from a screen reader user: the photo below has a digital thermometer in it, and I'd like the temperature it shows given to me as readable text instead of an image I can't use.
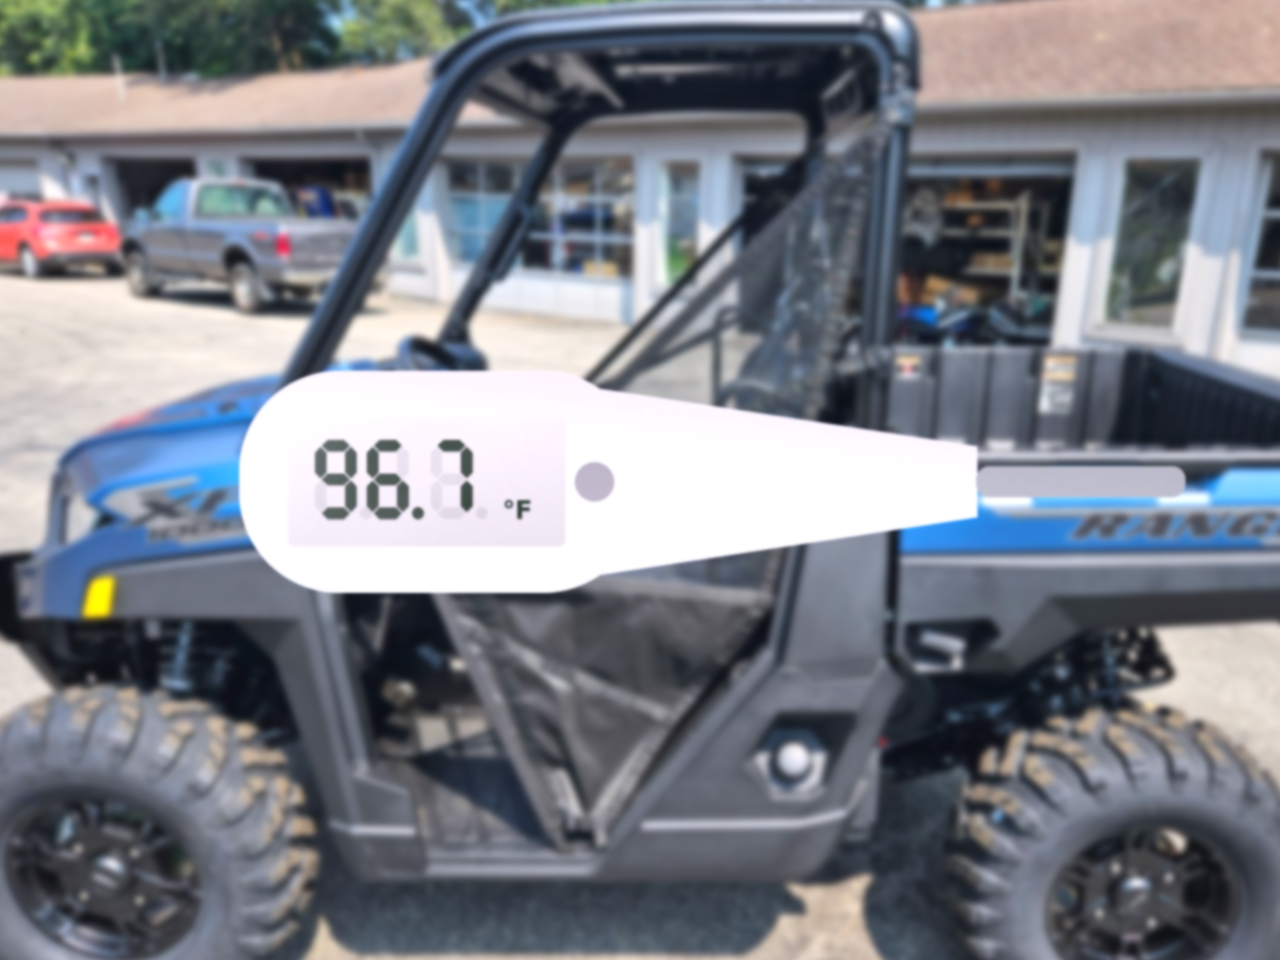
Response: 96.7 °F
